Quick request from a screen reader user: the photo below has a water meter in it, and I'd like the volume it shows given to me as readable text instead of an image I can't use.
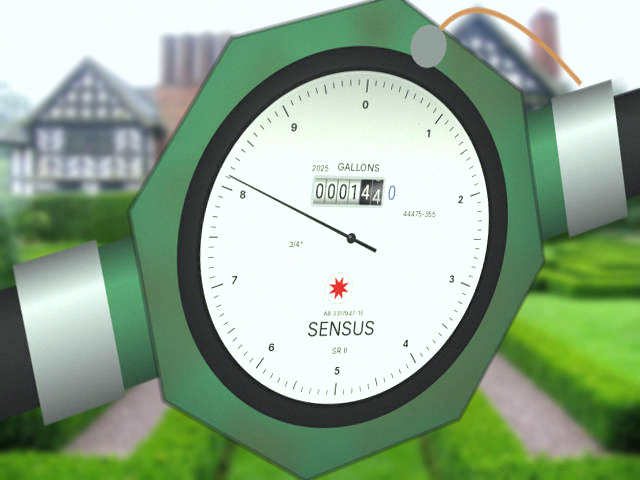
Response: 1438.1 gal
